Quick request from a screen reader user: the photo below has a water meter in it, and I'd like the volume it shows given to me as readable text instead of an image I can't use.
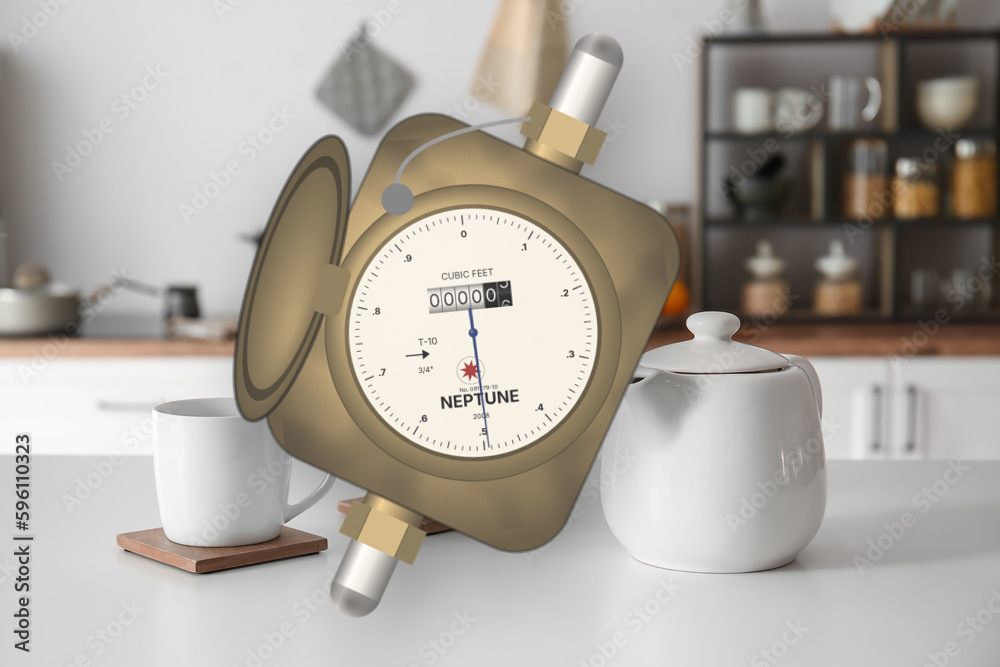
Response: 5.49 ft³
